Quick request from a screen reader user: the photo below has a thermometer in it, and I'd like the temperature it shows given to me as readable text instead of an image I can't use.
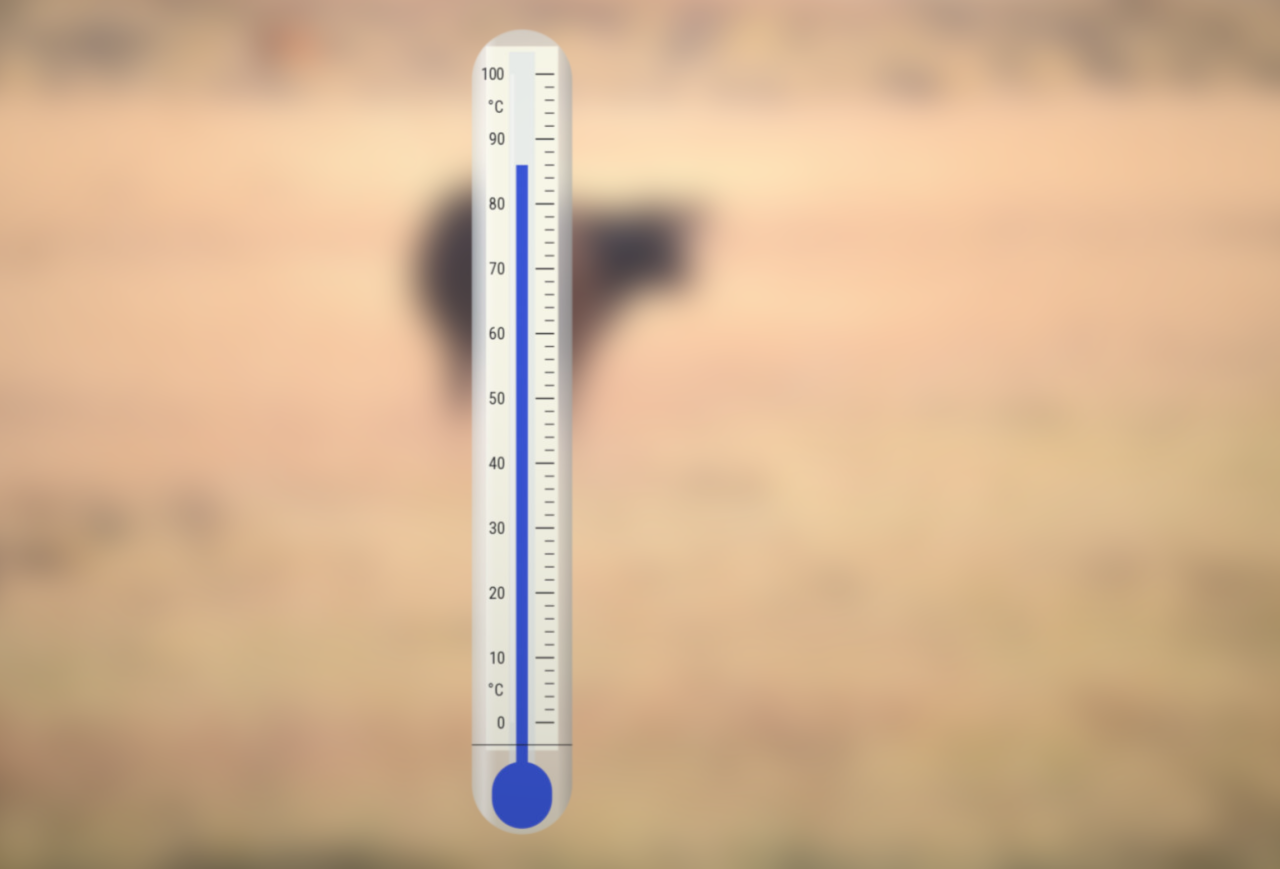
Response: 86 °C
